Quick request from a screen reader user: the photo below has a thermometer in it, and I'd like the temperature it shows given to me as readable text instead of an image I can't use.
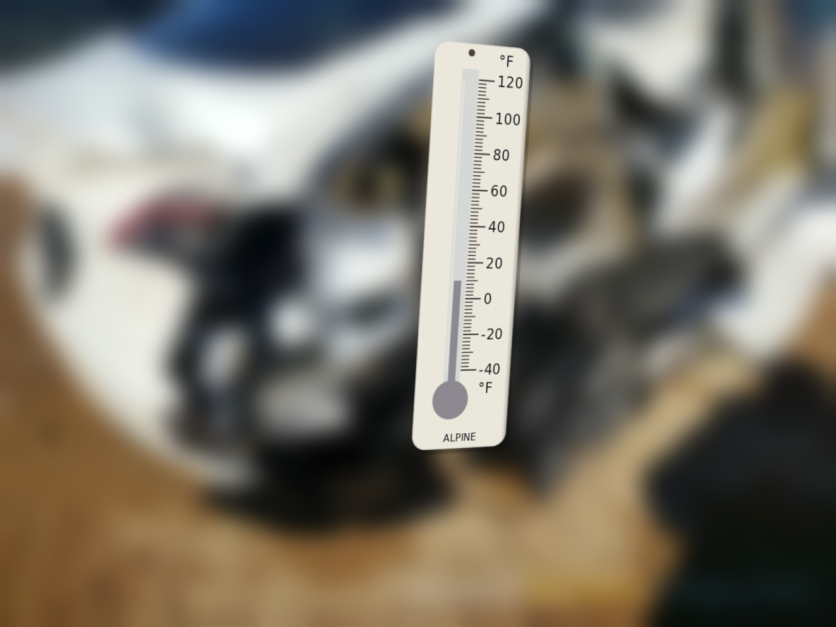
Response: 10 °F
